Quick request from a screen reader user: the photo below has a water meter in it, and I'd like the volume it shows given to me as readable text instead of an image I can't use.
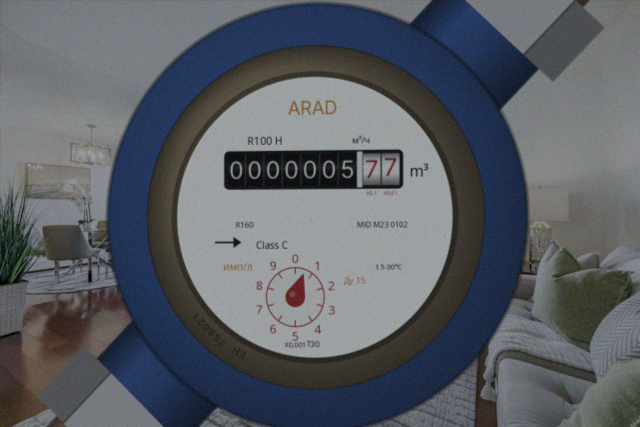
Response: 5.770 m³
